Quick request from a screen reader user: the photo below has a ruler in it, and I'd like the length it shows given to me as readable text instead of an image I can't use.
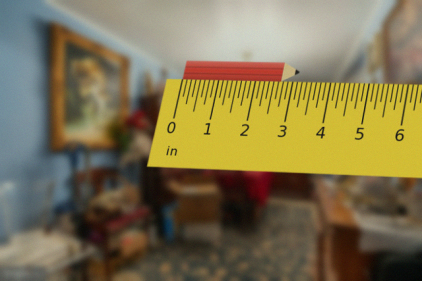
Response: 3.125 in
